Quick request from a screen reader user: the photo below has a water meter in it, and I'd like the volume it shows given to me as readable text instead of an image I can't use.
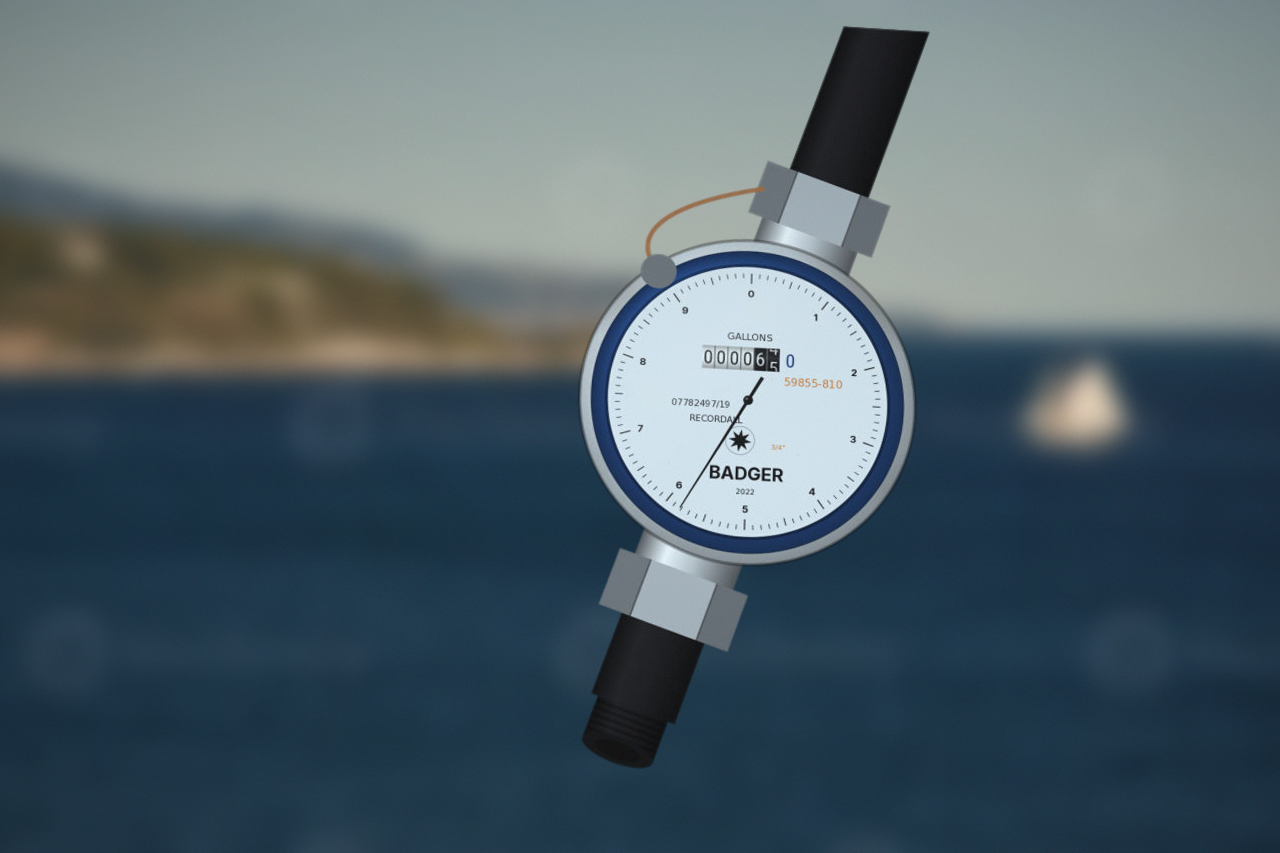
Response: 645.8 gal
